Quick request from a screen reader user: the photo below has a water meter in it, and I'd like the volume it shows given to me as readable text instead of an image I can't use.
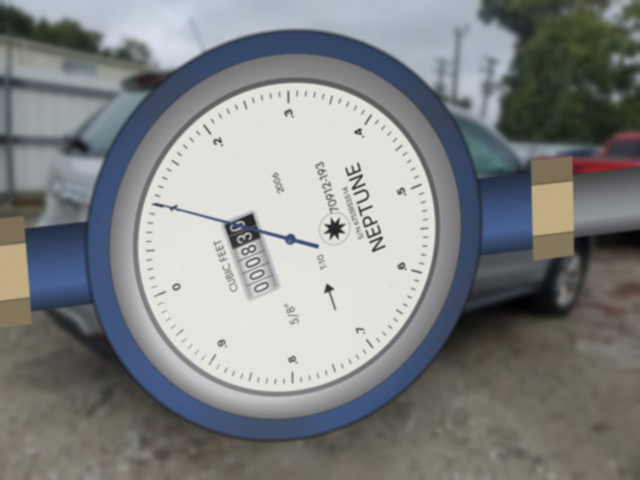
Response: 830.10 ft³
